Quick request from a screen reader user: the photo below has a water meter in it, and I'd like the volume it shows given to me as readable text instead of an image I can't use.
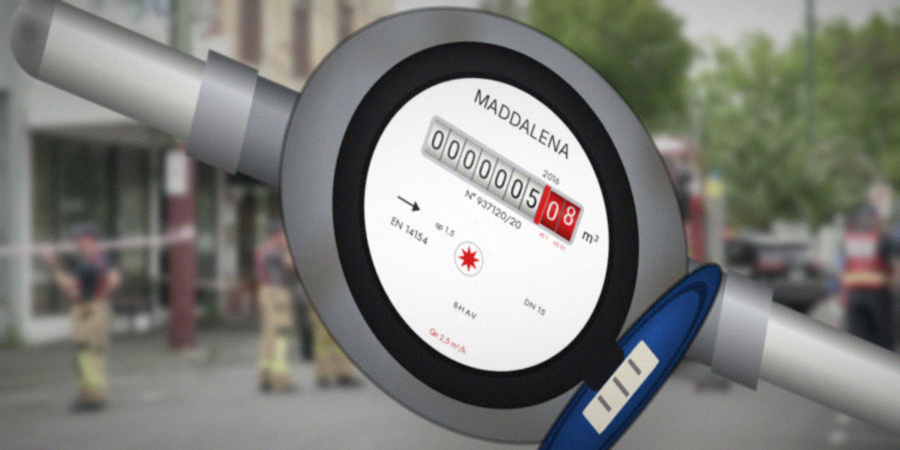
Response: 5.08 m³
